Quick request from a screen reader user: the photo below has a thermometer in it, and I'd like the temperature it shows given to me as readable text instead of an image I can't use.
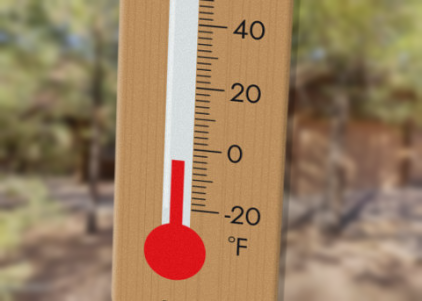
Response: -4 °F
